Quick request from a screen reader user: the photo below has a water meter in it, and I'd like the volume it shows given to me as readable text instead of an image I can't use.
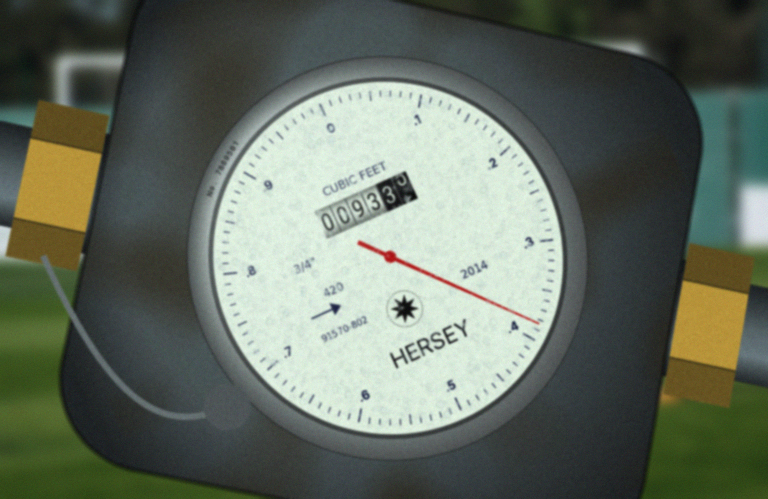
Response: 9335.38 ft³
